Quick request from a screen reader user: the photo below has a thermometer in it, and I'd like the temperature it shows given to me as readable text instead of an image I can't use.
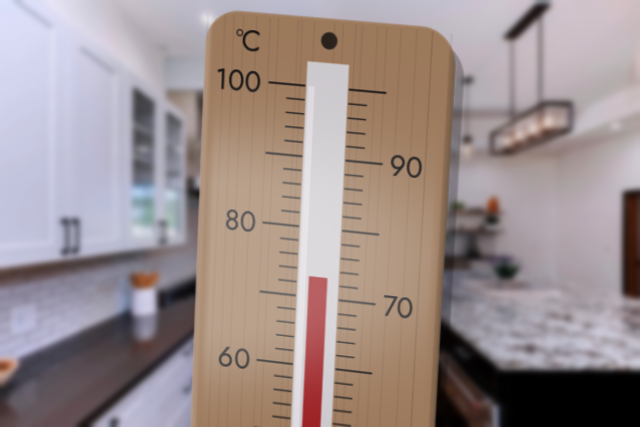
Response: 73 °C
